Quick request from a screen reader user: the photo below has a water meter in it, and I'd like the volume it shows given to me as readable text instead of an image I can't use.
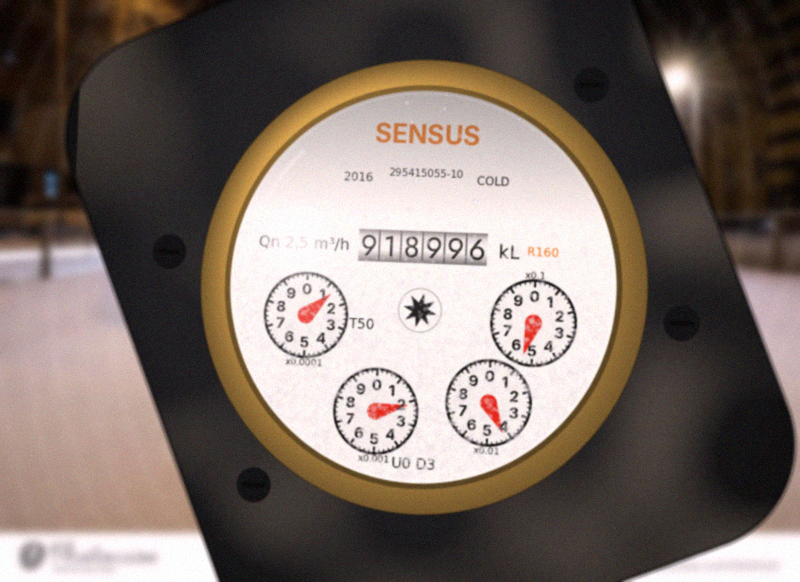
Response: 918996.5421 kL
